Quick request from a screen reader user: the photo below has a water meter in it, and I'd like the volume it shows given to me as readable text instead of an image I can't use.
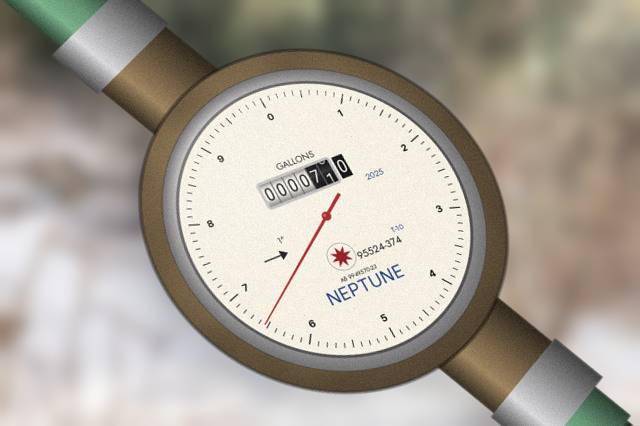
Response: 706.5 gal
